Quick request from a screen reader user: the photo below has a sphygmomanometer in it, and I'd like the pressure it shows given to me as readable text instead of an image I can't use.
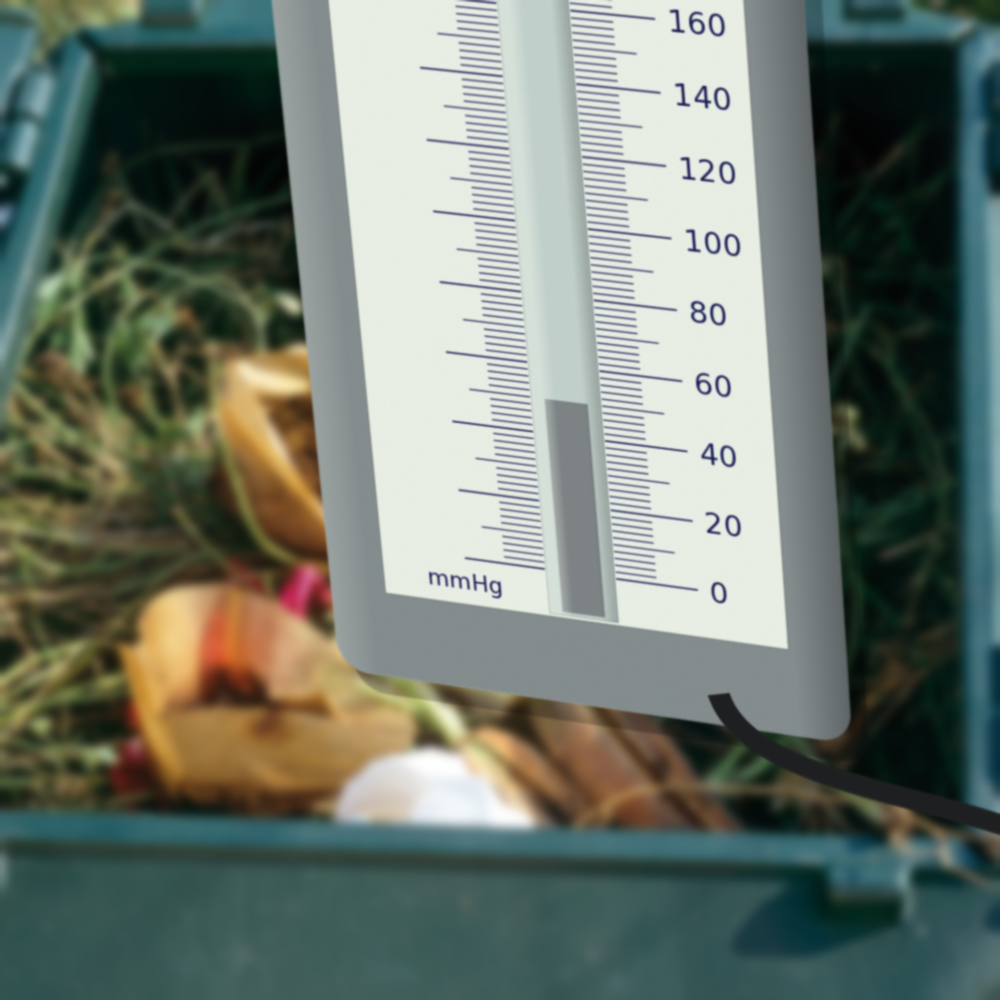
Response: 50 mmHg
